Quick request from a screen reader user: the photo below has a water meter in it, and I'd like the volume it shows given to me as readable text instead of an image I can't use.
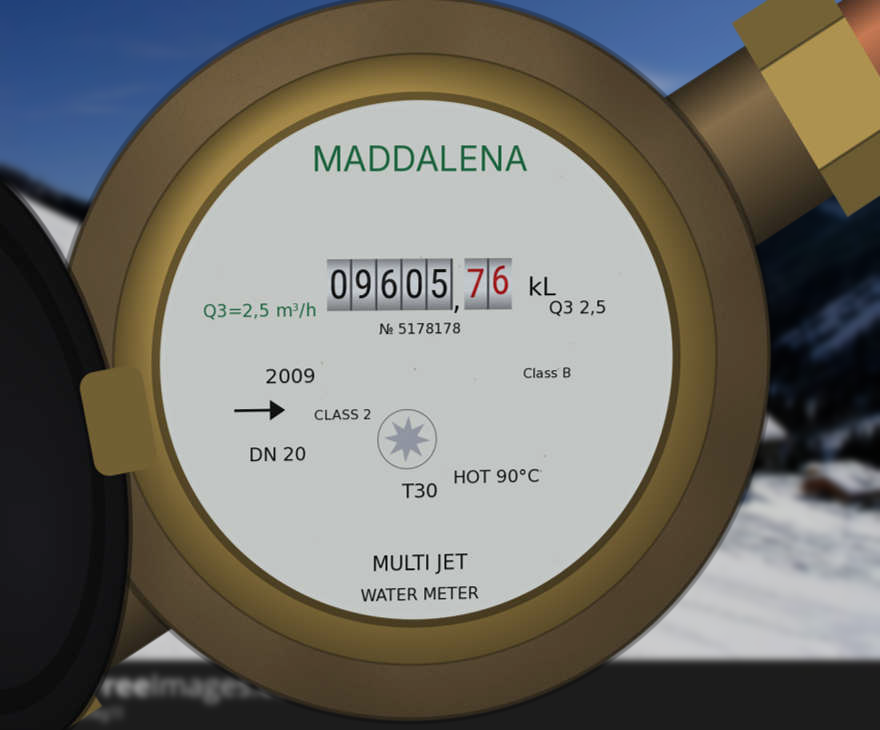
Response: 9605.76 kL
